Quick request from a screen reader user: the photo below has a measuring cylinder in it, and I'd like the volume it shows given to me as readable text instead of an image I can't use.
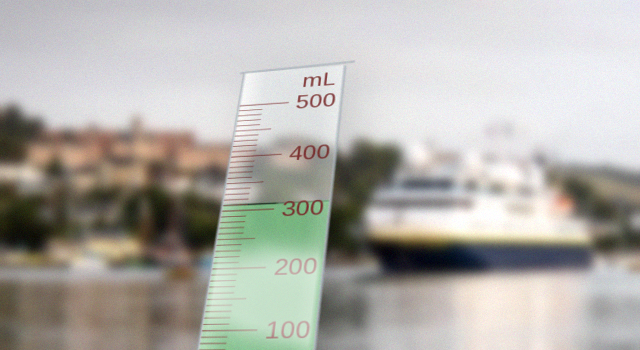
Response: 310 mL
